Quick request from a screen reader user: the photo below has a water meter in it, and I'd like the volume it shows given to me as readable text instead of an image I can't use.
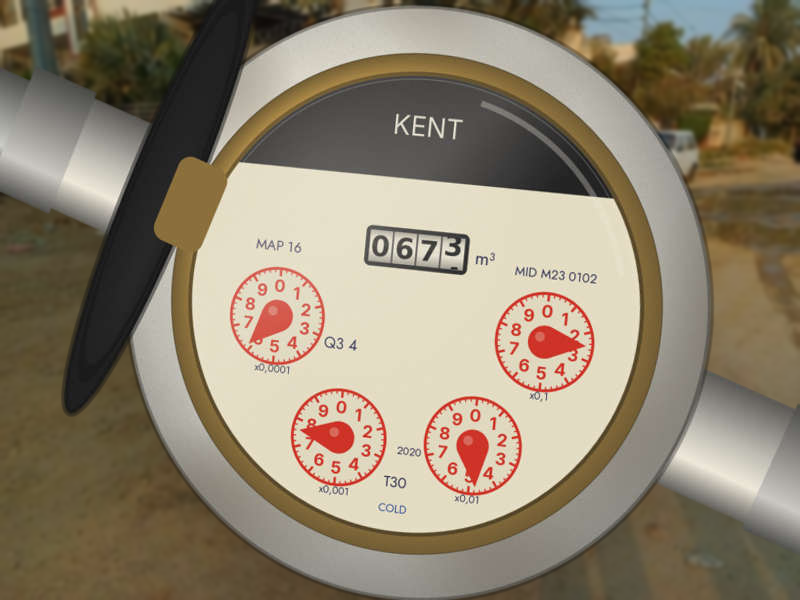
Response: 673.2476 m³
